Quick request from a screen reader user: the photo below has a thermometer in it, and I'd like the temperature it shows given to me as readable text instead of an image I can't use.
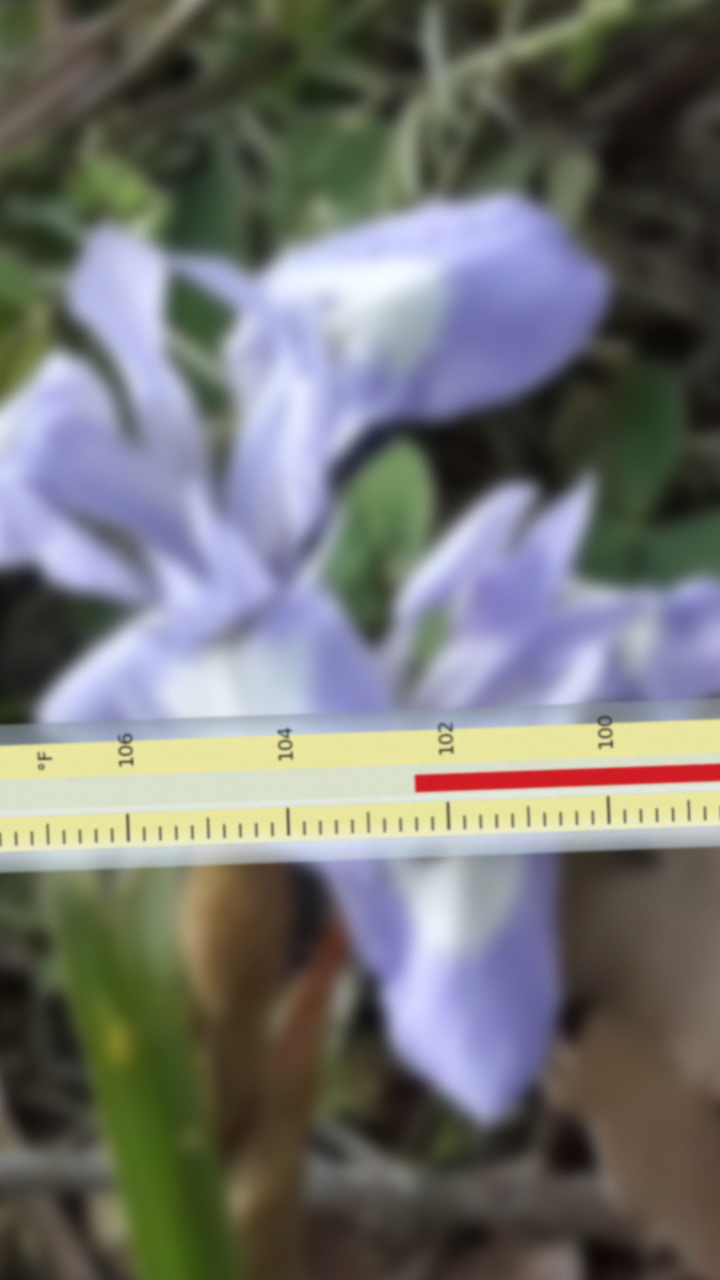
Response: 102.4 °F
